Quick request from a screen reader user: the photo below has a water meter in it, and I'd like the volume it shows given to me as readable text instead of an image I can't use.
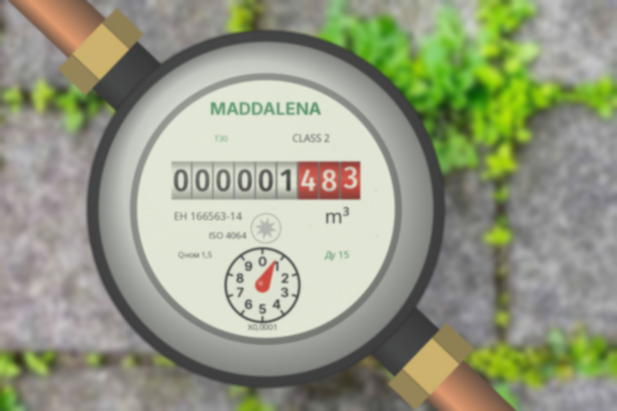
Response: 1.4830 m³
